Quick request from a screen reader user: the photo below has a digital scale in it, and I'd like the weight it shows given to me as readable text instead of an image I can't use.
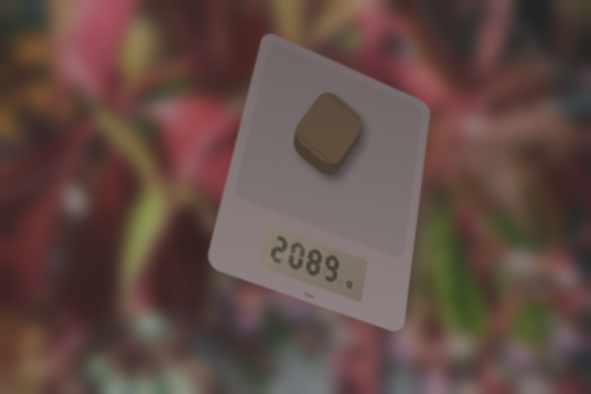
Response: 2089 g
